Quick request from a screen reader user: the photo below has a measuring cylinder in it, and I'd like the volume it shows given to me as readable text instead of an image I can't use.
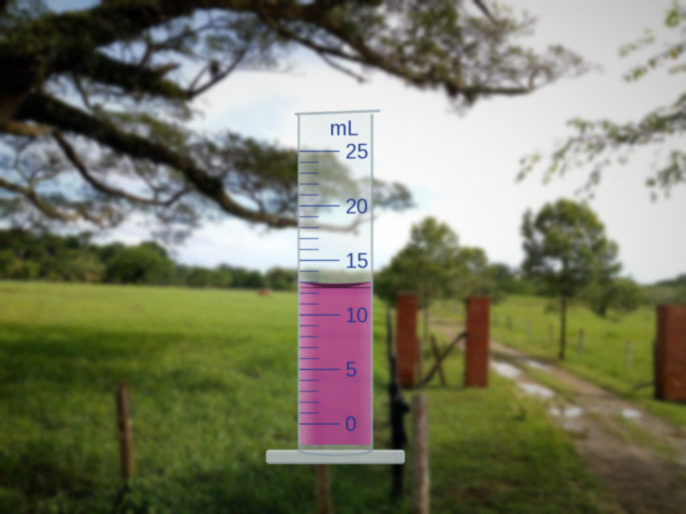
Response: 12.5 mL
